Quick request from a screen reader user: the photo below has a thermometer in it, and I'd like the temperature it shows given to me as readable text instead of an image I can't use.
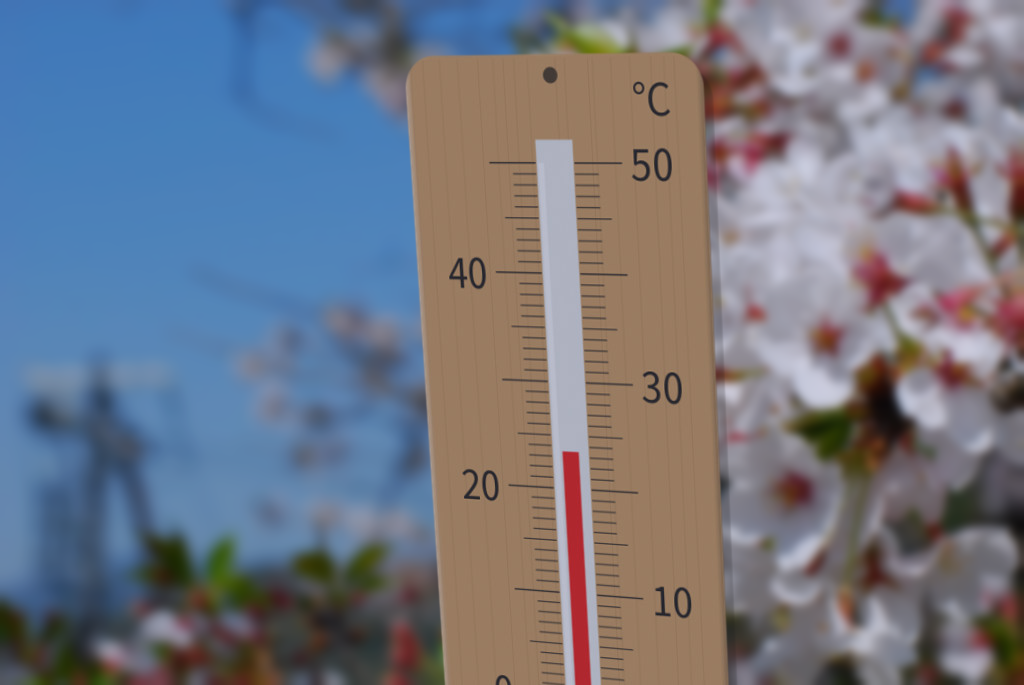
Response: 23.5 °C
